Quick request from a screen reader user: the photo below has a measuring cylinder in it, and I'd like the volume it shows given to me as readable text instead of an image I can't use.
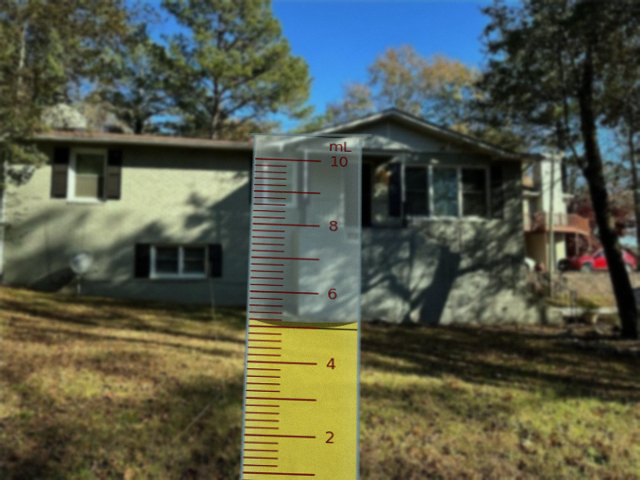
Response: 5 mL
